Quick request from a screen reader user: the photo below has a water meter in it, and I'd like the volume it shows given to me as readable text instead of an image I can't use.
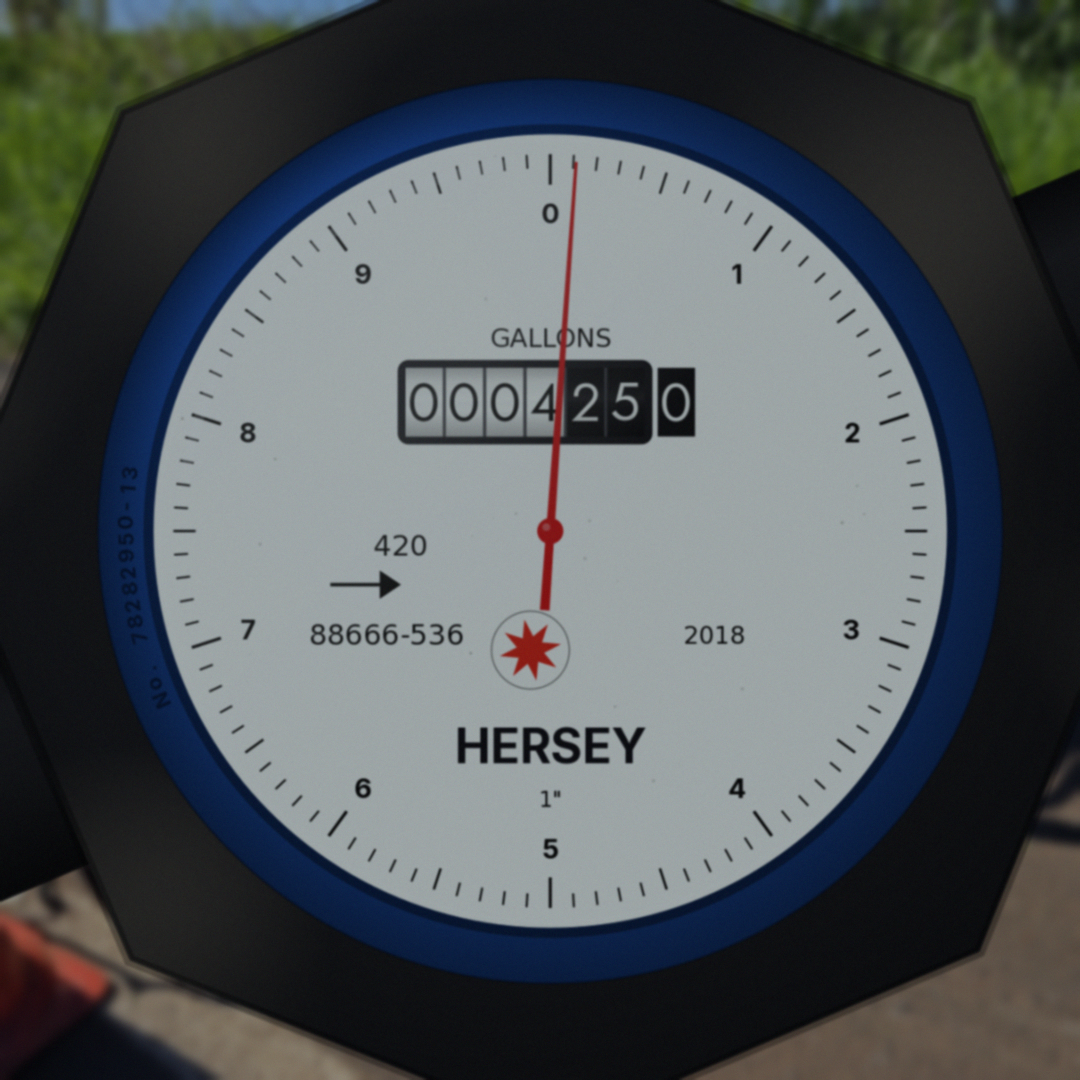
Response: 4250.1 gal
